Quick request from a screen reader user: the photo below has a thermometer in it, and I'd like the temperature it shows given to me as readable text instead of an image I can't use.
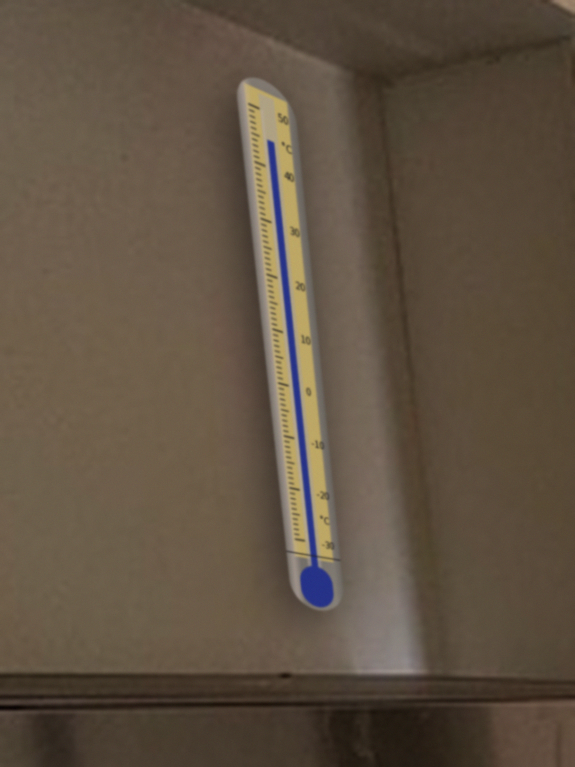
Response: 45 °C
